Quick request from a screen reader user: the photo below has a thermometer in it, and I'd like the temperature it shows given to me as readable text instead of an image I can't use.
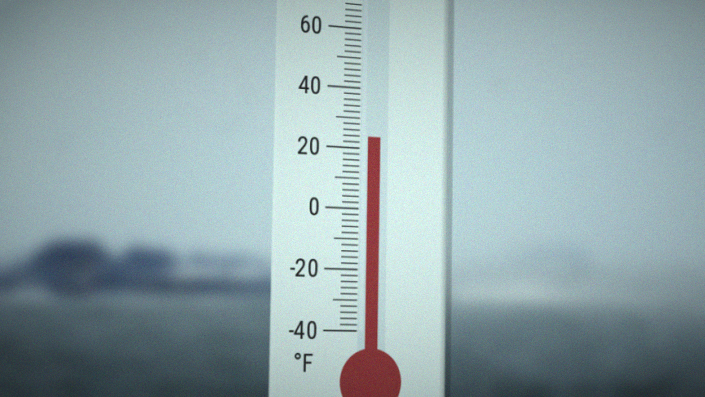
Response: 24 °F
